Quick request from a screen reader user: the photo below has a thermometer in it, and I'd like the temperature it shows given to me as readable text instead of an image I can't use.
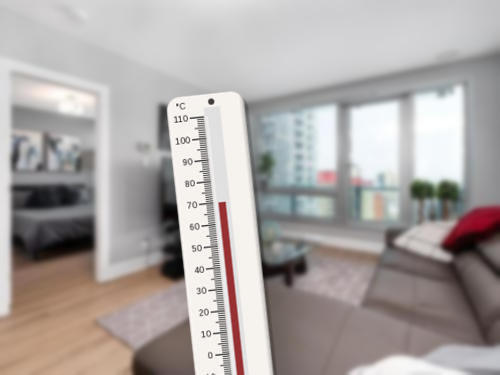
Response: 70 °C
